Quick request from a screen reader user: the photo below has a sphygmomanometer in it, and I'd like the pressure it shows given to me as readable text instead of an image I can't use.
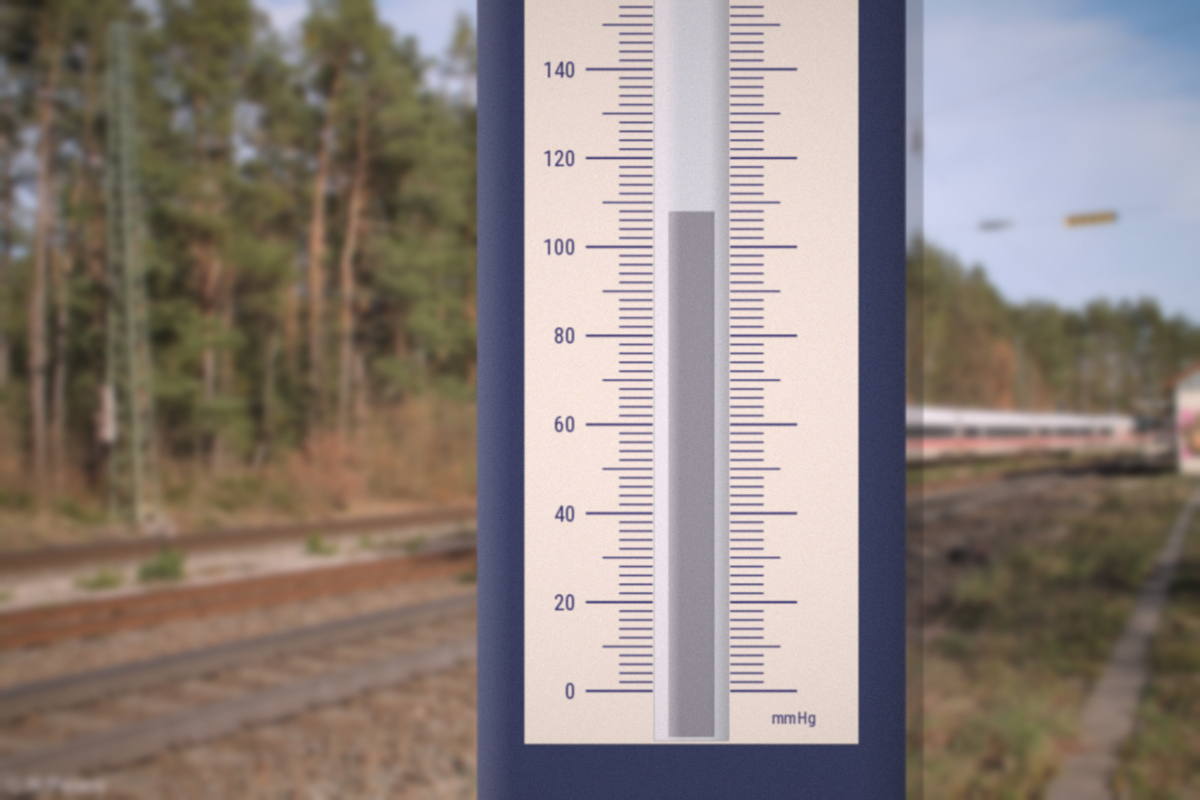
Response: 108 mmHg
